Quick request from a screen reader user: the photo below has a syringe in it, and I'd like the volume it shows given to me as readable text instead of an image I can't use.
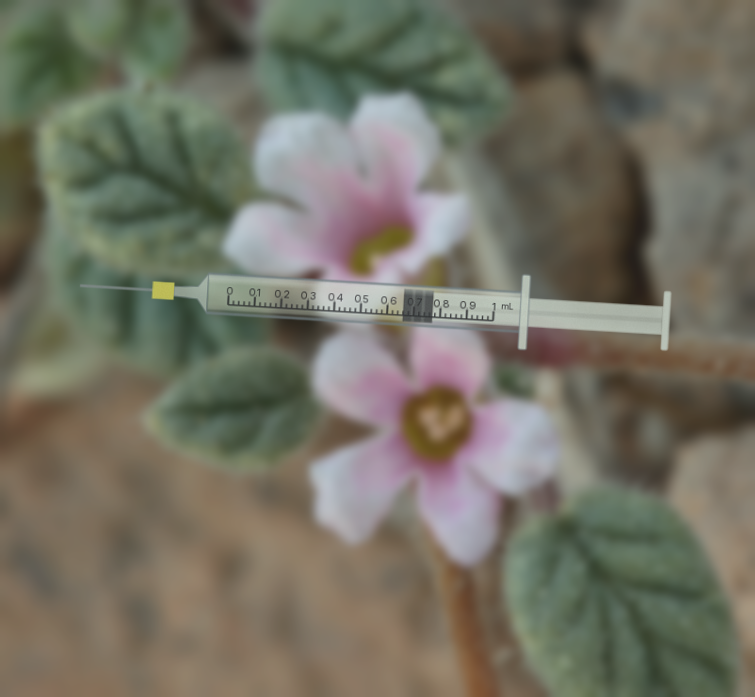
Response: 0.66 mL
